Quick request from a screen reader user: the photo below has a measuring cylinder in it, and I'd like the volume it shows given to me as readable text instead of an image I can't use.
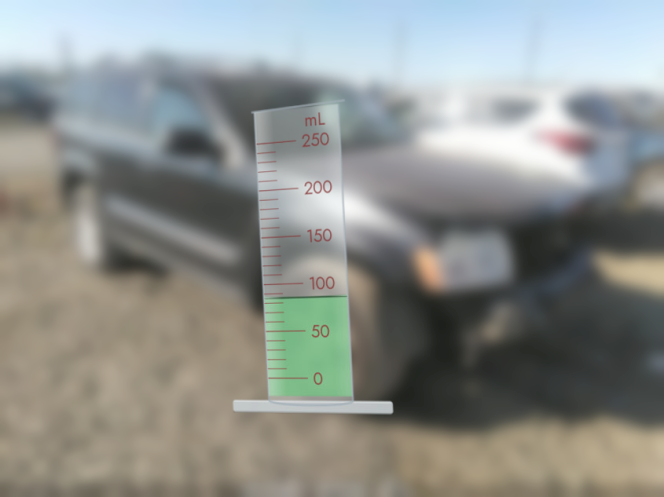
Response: 85 mL
